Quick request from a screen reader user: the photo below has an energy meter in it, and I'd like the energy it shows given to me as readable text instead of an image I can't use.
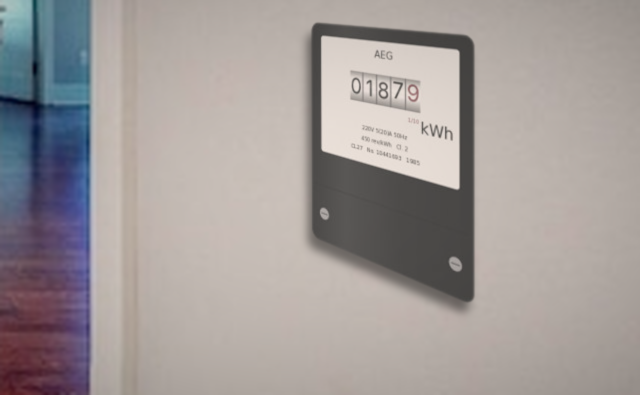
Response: 187.9 kWh
